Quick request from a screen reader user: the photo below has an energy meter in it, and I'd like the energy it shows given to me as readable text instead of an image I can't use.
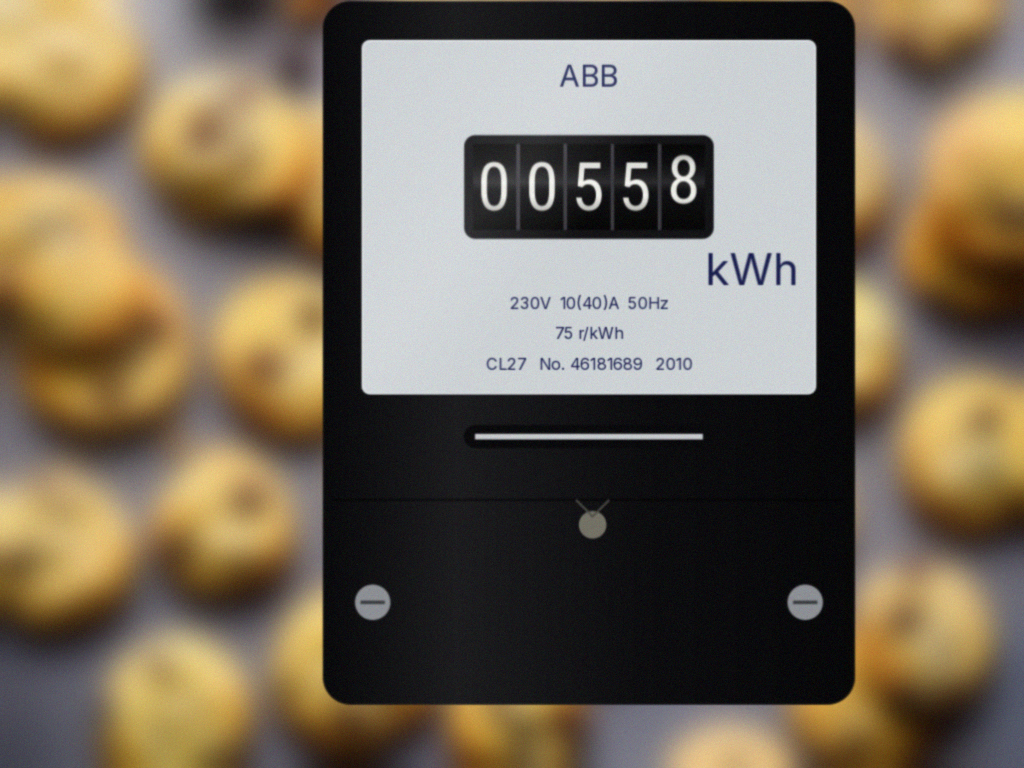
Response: 558 kWh
